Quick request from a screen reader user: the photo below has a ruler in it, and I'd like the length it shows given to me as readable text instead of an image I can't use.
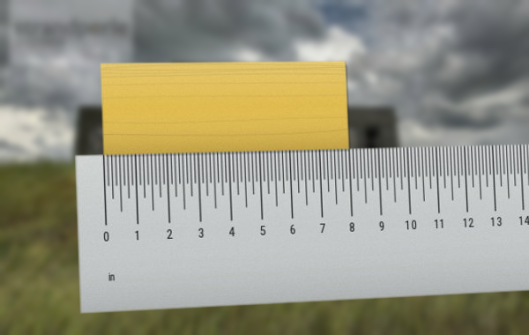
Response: 8 in
